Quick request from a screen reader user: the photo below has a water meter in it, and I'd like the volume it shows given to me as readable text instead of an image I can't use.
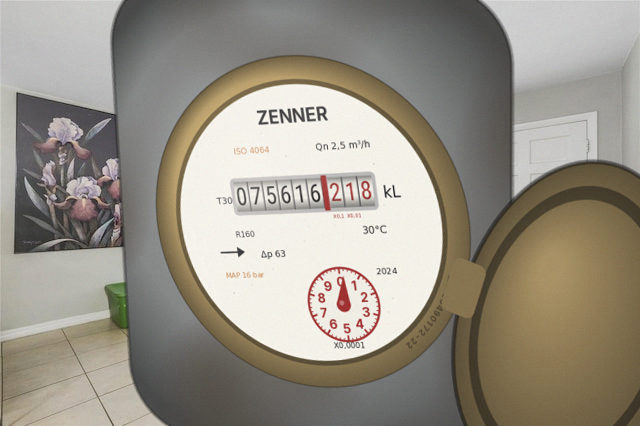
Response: 75616.2180 kL
